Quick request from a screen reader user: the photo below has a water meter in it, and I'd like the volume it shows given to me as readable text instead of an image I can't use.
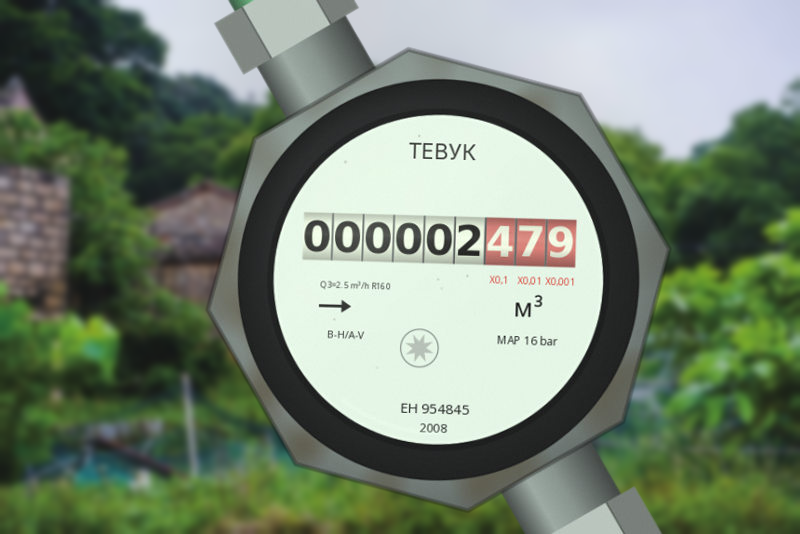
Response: 2.479 m³
